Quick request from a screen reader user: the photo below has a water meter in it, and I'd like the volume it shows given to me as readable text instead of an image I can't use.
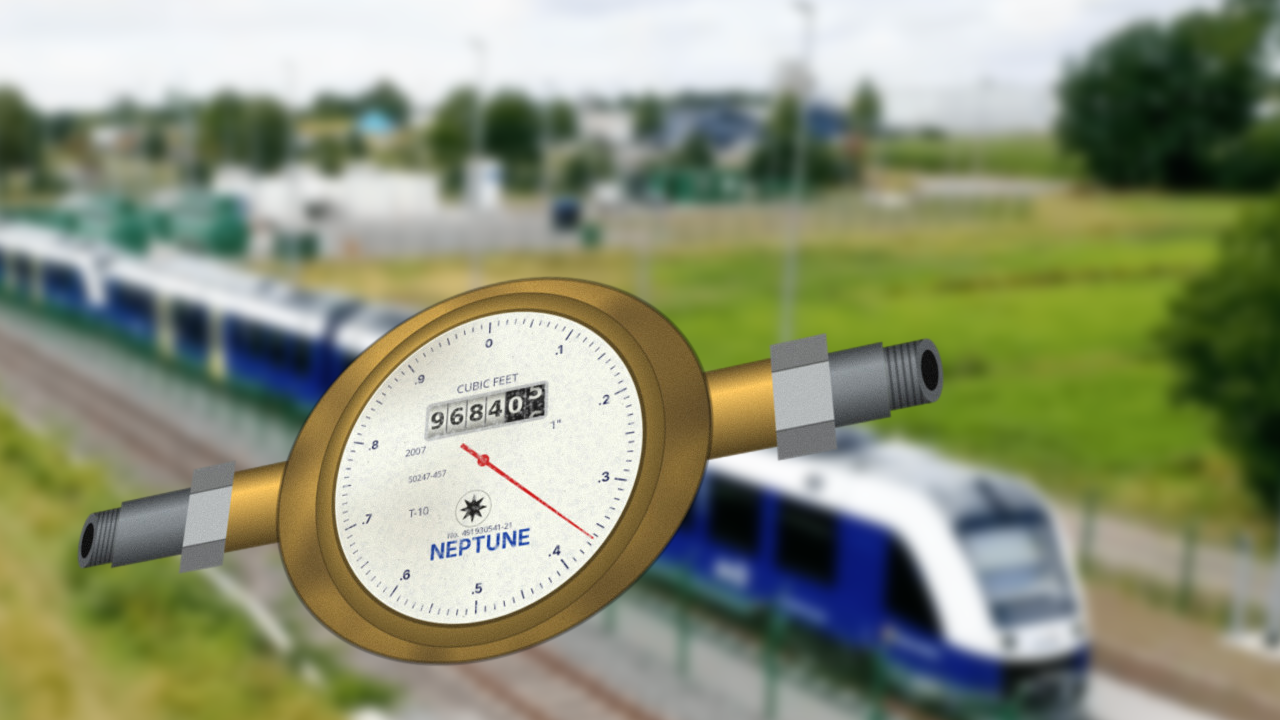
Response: 968405.36 ft³
